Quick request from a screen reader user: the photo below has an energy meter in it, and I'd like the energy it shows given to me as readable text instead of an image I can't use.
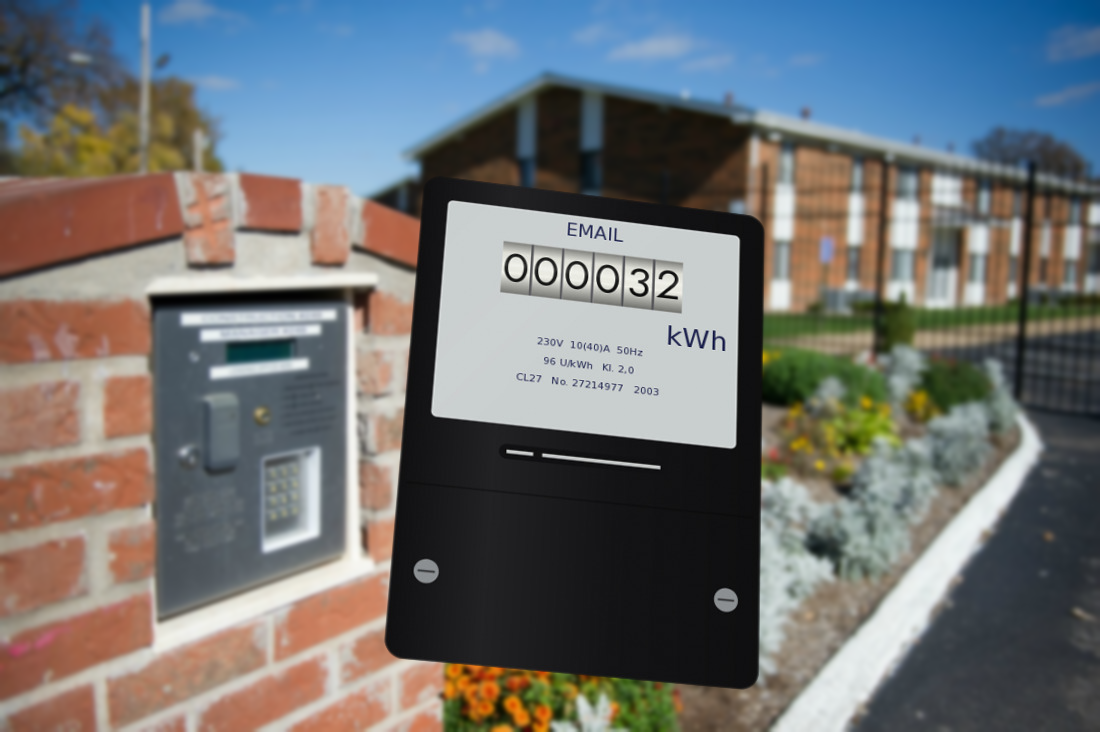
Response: 32 kWh
